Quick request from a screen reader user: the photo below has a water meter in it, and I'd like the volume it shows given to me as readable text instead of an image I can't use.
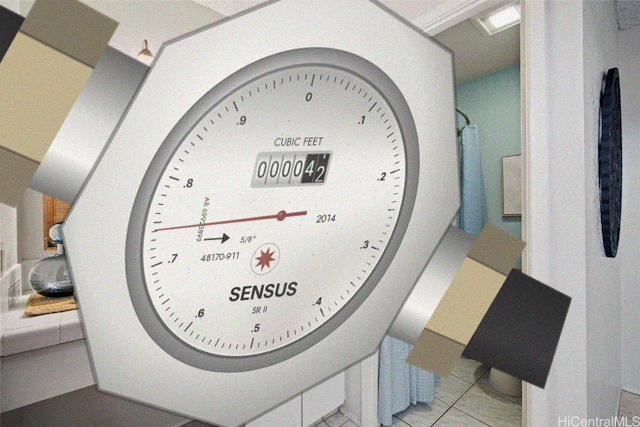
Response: 41.74 ft³
